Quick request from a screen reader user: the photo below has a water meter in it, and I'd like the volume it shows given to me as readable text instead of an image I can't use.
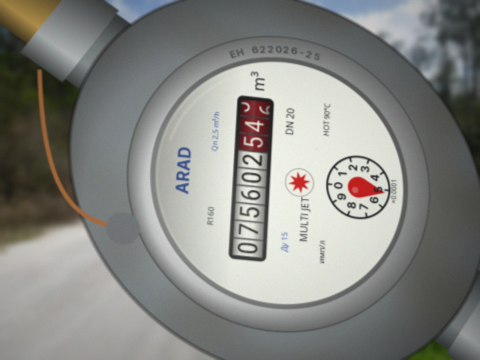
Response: 75602.5455 m³
